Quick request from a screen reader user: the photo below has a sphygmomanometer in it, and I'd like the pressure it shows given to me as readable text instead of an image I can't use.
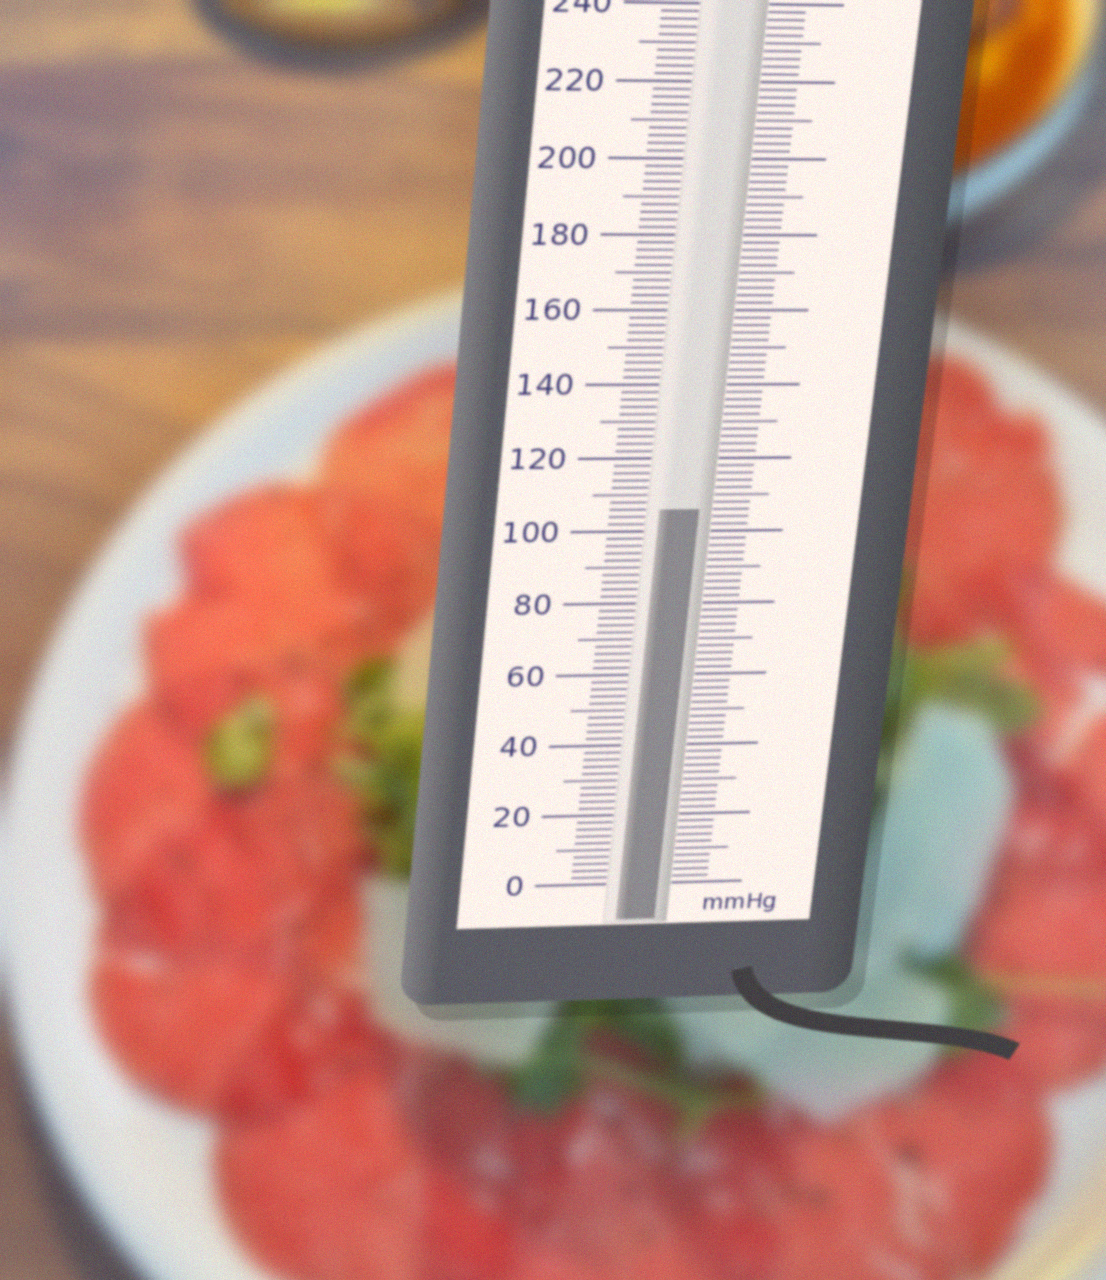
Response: 106 mmHg
